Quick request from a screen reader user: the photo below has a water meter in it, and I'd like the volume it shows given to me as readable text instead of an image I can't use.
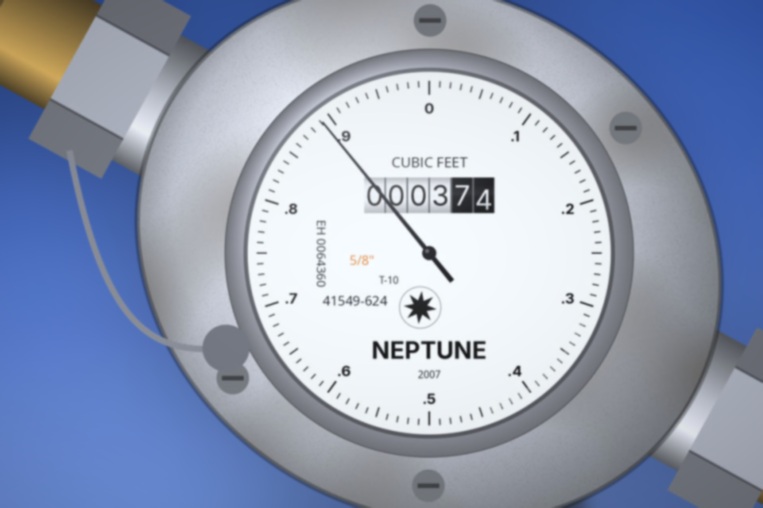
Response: 373.89 ft³
